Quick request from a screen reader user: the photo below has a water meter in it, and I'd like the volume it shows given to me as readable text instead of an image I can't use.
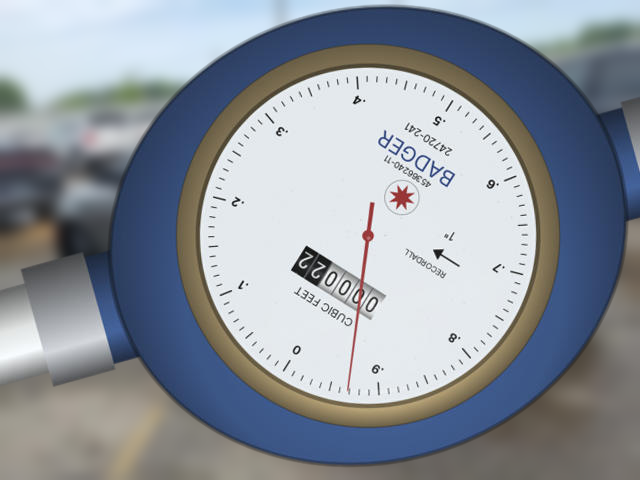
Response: 21.93 ft³
